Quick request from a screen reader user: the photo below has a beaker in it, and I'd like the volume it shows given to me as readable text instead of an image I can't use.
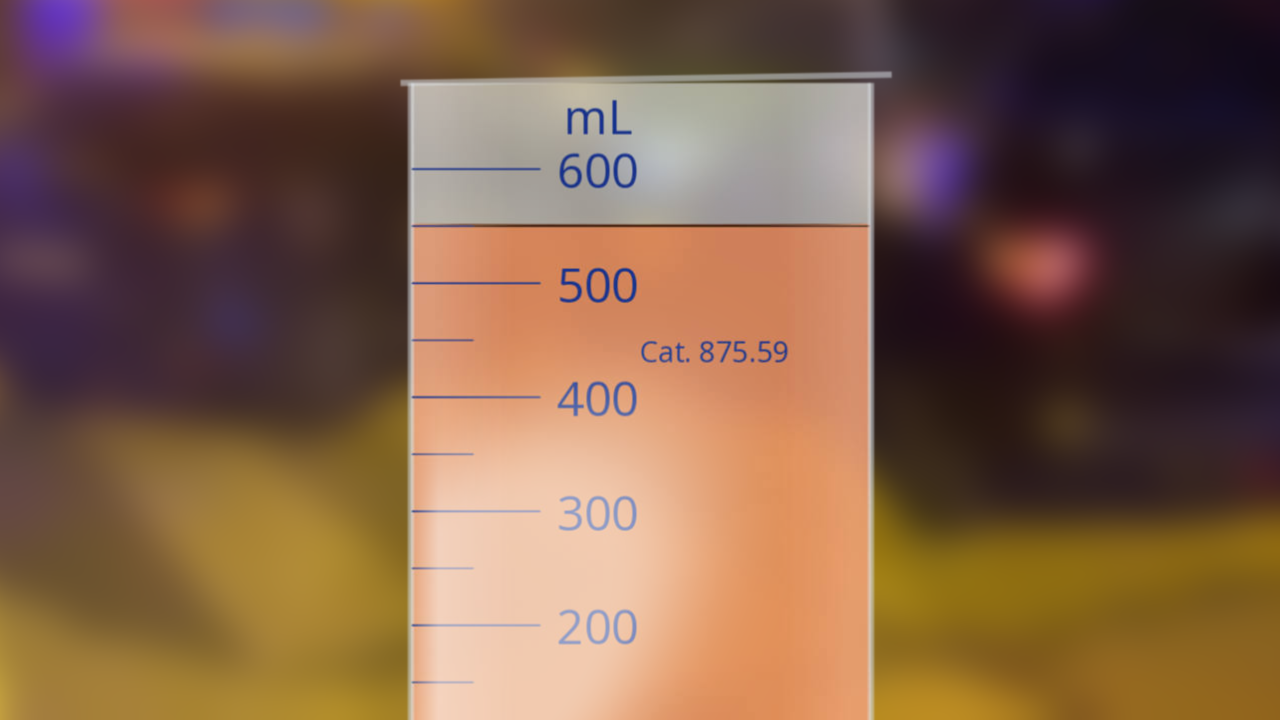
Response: 550 mL
